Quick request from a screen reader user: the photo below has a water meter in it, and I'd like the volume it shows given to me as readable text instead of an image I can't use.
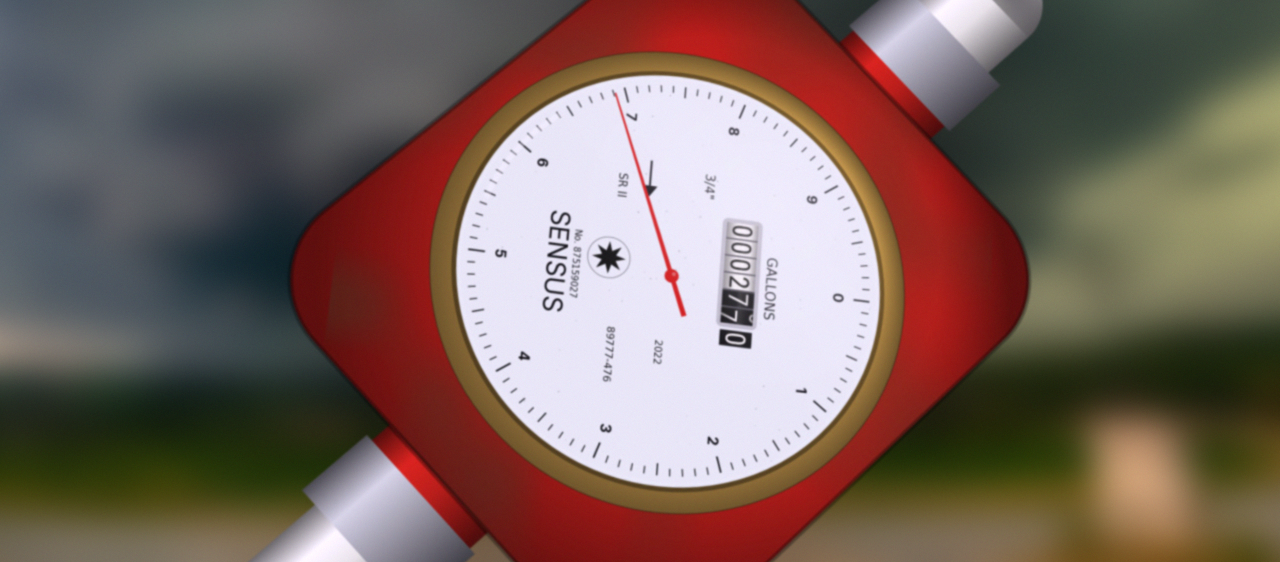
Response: 2766.9 gal
